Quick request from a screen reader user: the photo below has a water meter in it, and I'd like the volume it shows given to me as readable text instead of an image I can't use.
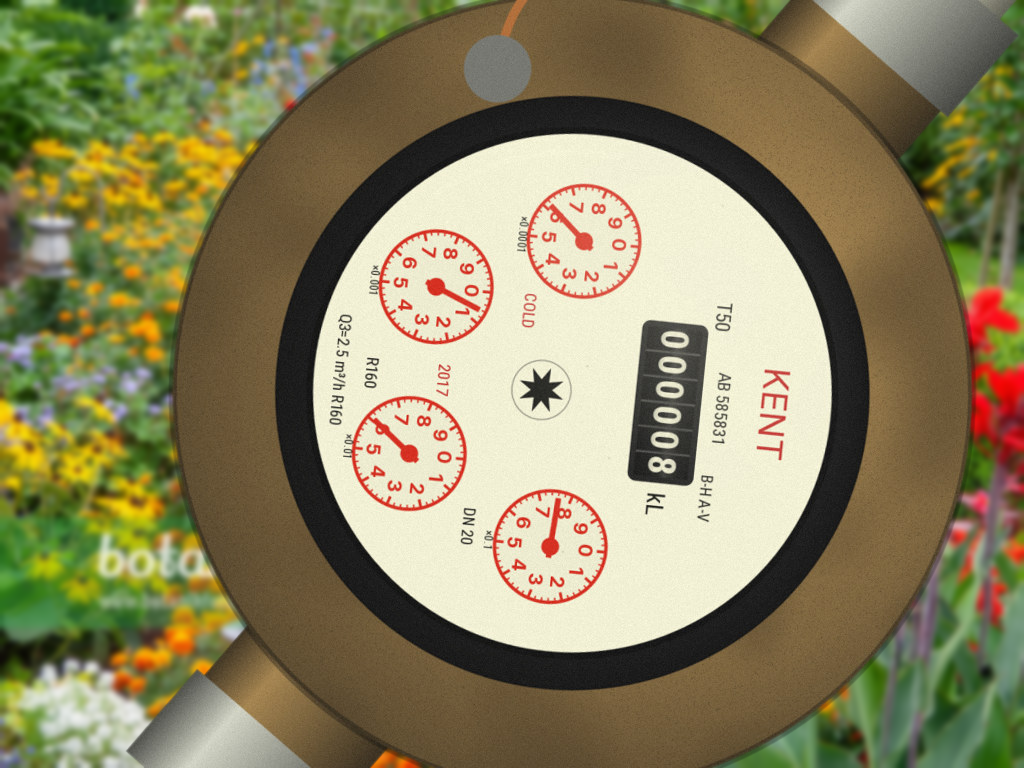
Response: 8.7606 kL
